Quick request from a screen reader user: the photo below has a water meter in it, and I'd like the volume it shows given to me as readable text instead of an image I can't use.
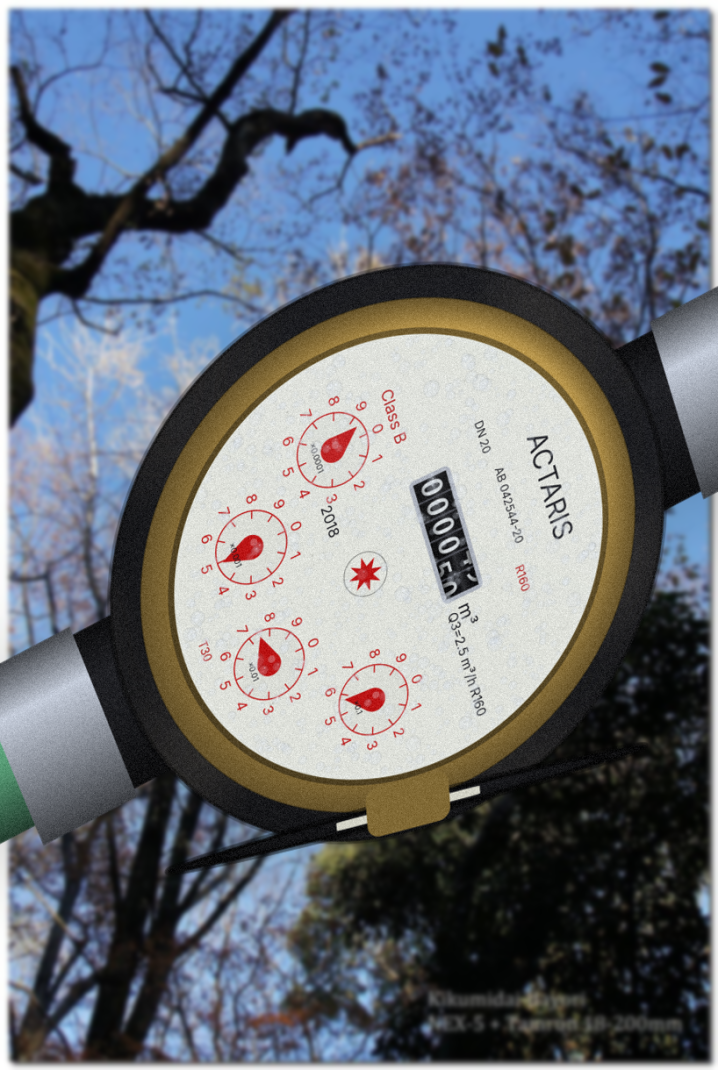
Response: 49.5749 m³
